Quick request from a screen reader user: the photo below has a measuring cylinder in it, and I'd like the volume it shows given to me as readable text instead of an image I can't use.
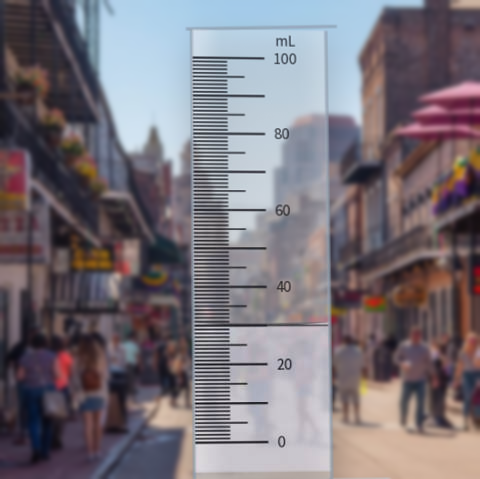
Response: 30 mL
